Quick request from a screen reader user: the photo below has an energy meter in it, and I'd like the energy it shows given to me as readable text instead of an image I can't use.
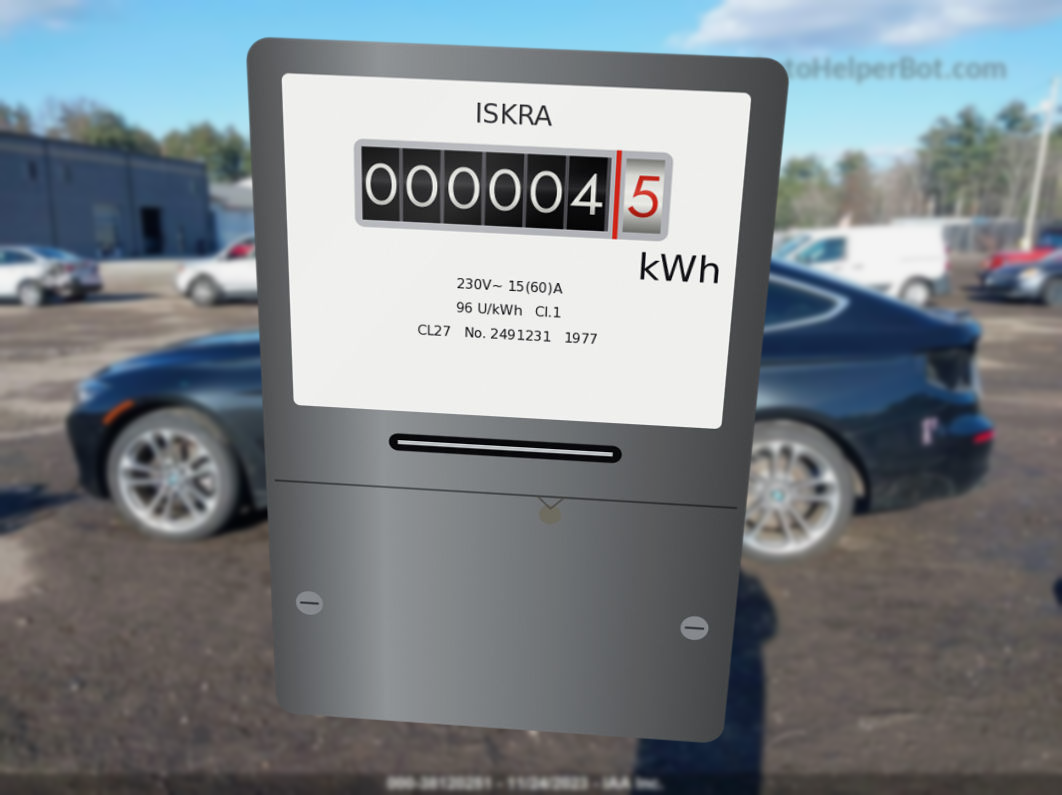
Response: 4.5 kWh
